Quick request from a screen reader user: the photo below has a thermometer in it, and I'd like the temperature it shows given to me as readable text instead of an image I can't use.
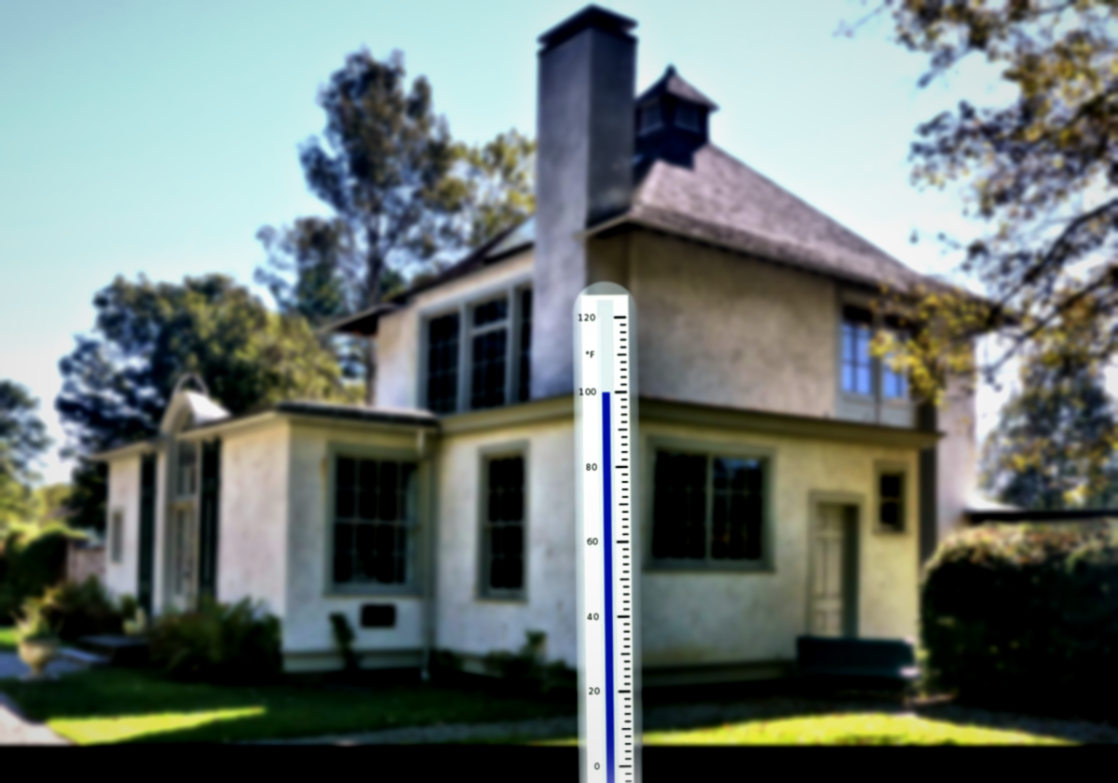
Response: 100 °F
